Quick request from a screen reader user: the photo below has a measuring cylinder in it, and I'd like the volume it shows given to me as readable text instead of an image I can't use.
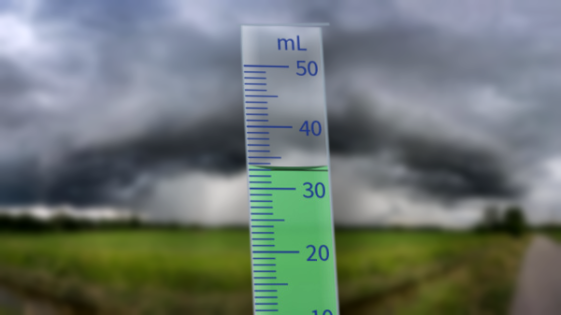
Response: 33 mL
